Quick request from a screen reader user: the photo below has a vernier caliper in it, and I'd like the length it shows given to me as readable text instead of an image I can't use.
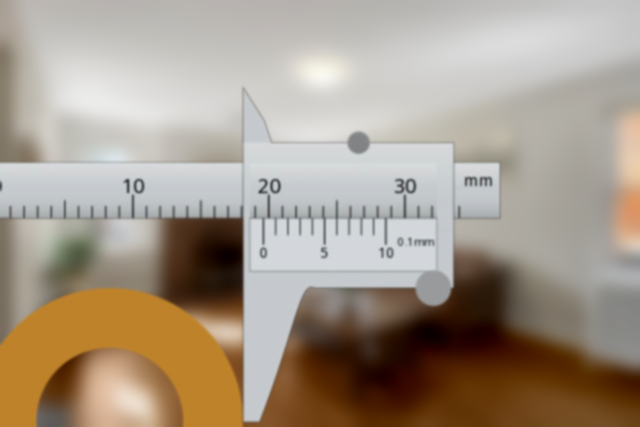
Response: 19.6 mm
